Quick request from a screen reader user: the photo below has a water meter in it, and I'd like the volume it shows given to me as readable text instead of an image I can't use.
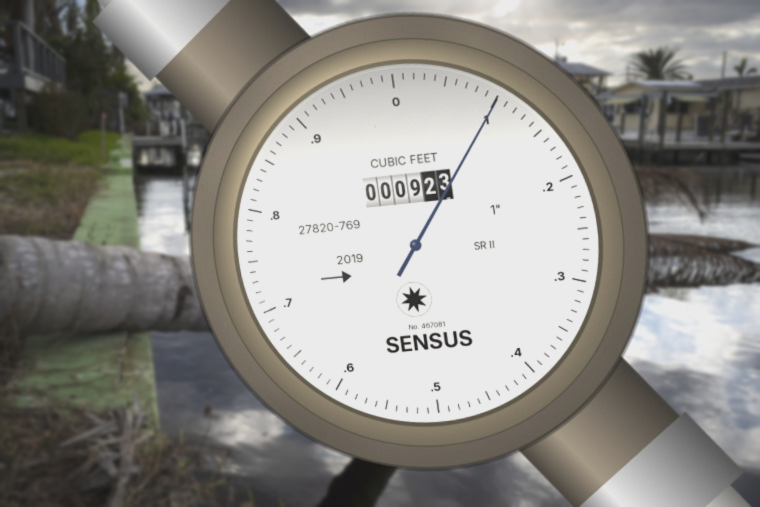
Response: 923.10 ft³
